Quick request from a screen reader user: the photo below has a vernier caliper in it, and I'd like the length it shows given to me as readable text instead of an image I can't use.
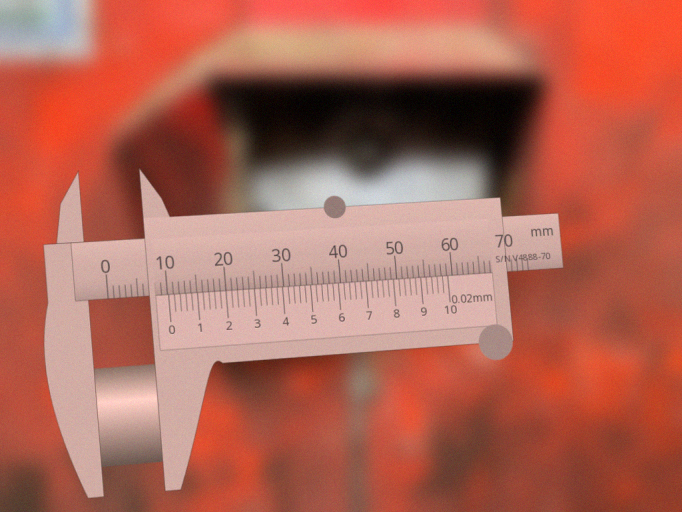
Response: 10.2 mm
